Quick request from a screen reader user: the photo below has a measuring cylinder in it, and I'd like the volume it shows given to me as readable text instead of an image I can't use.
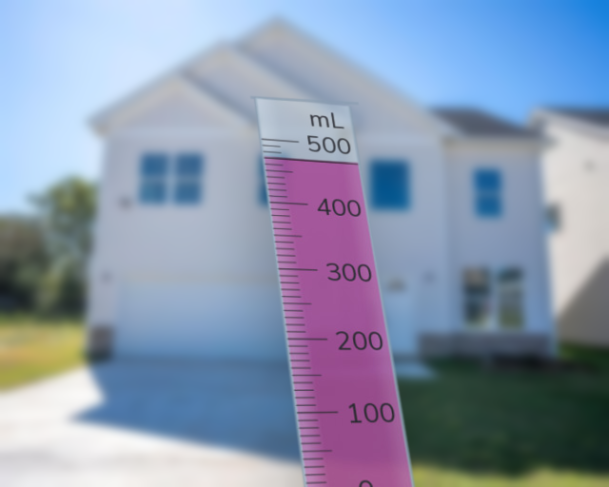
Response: 470 mL
